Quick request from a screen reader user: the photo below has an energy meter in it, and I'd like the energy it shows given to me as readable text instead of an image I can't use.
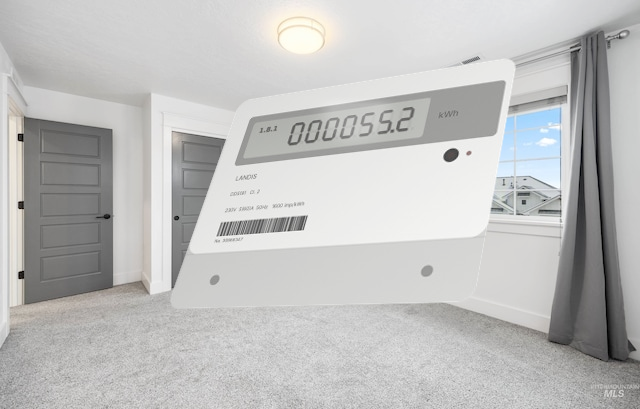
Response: 55.2 kWh
